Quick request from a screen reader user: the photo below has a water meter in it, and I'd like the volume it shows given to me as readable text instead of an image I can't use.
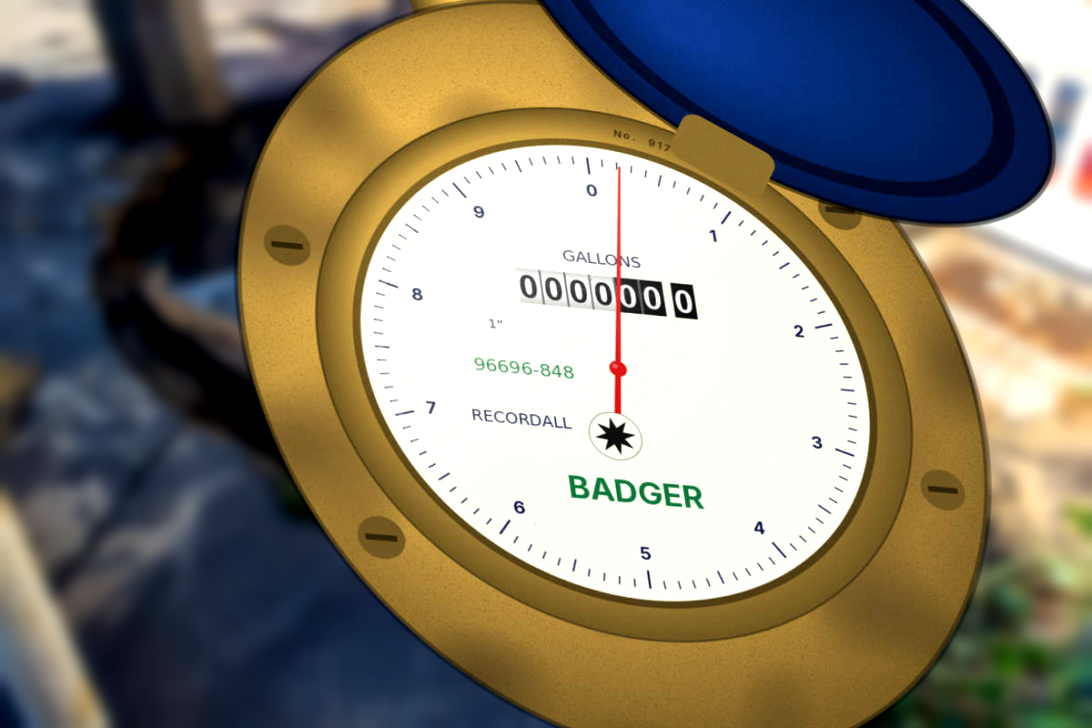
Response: 0.2 gal
